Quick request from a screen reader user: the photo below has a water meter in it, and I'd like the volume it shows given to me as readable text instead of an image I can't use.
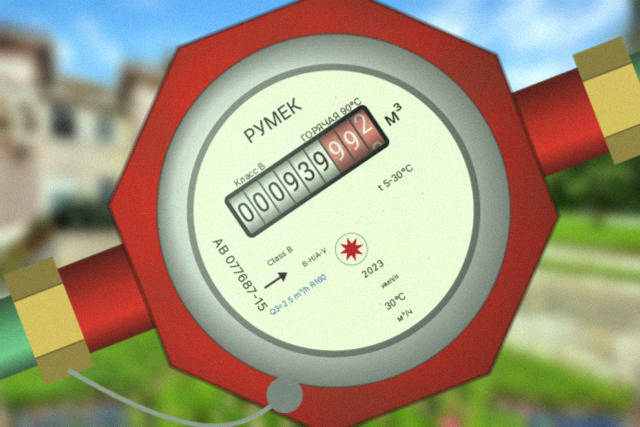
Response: 939.992 m³
